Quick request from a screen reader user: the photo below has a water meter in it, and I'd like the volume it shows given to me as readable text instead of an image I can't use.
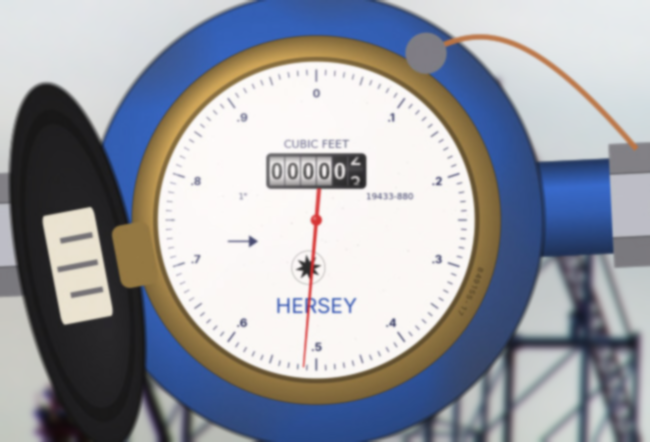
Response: 2.51 ft³
